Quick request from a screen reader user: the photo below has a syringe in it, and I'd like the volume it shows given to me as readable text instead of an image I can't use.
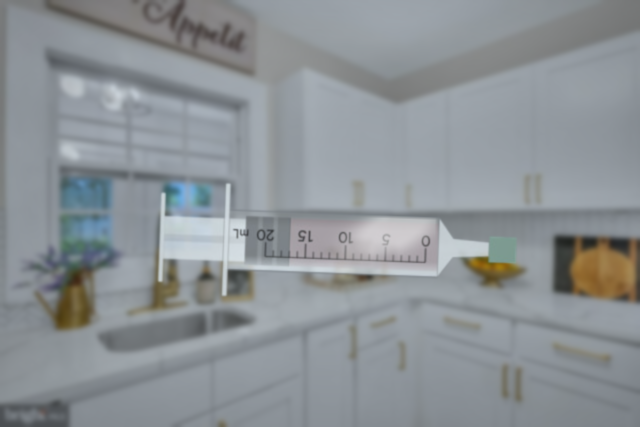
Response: 17 mL
